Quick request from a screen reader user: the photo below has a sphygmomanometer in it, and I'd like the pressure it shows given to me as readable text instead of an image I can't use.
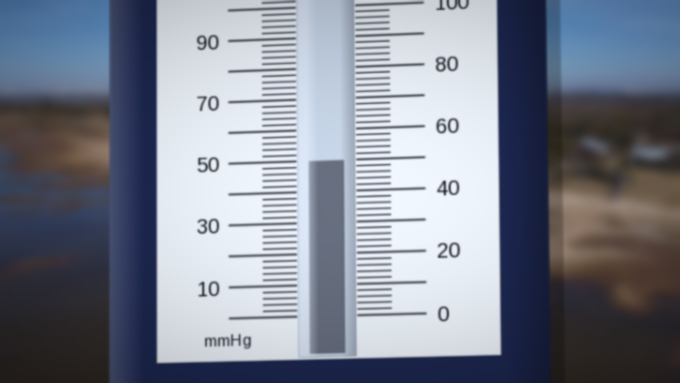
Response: 50 mmHg
